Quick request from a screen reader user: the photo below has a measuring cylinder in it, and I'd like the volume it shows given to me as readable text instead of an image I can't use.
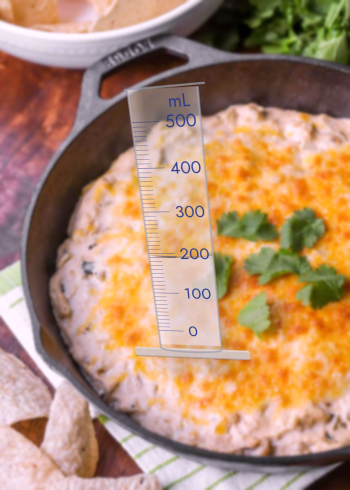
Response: 190 mL
